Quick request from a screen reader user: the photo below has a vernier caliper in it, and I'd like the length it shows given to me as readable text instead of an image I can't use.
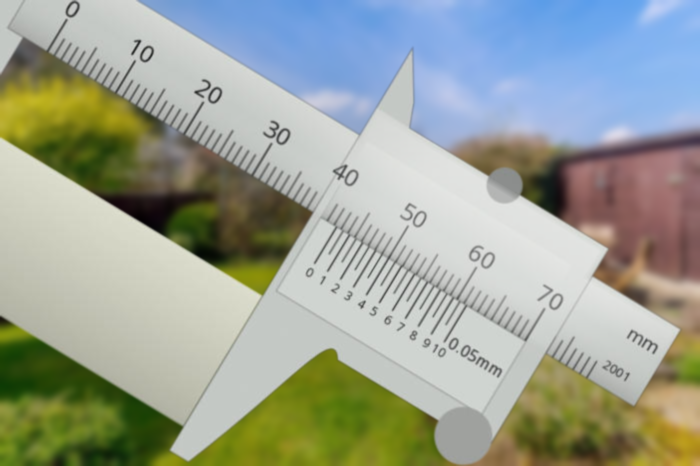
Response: 42.4 mm
